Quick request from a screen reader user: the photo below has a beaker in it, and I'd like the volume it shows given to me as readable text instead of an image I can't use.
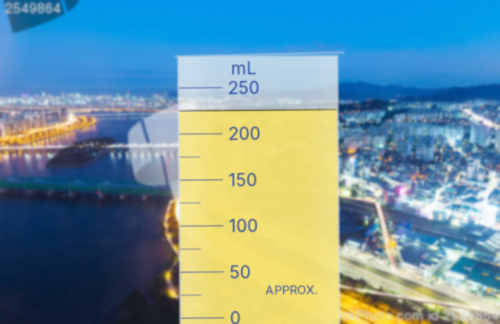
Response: 225 mL
